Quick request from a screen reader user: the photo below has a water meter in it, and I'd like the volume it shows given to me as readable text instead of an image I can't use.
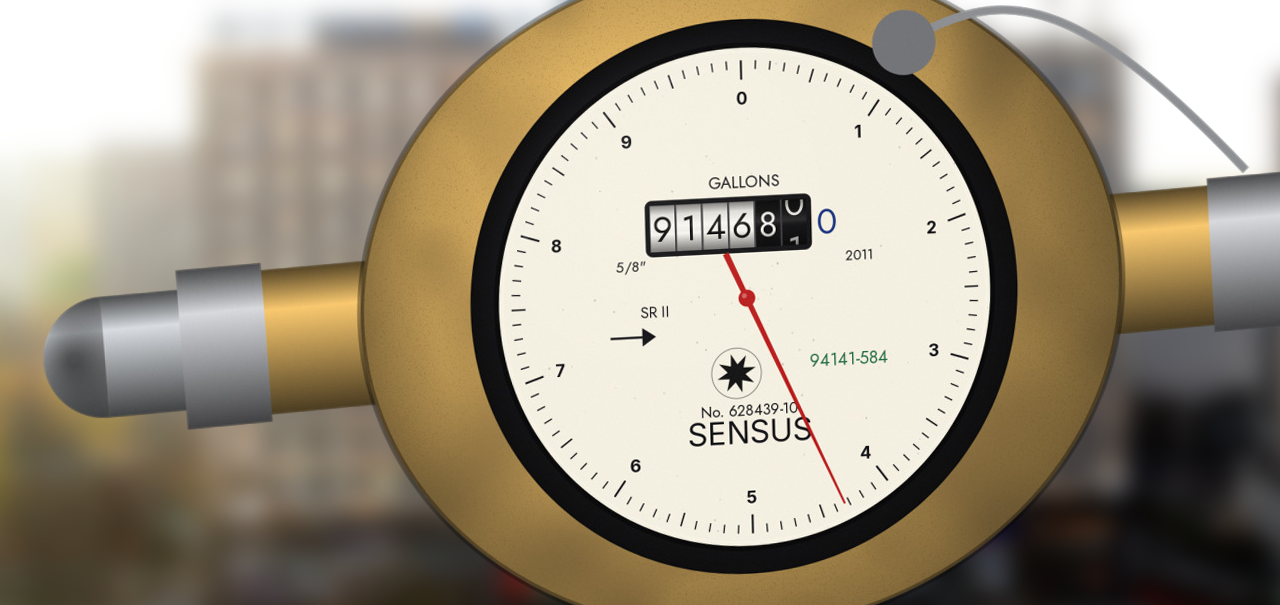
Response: 9146804.3 gal
